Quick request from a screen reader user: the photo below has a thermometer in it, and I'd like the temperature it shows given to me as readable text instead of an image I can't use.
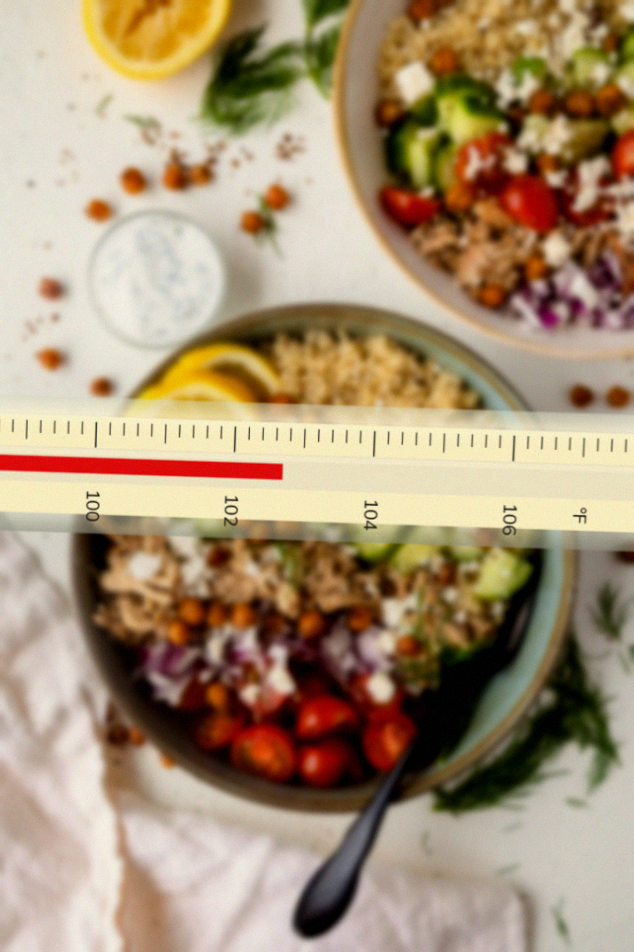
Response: 102.7 °F
